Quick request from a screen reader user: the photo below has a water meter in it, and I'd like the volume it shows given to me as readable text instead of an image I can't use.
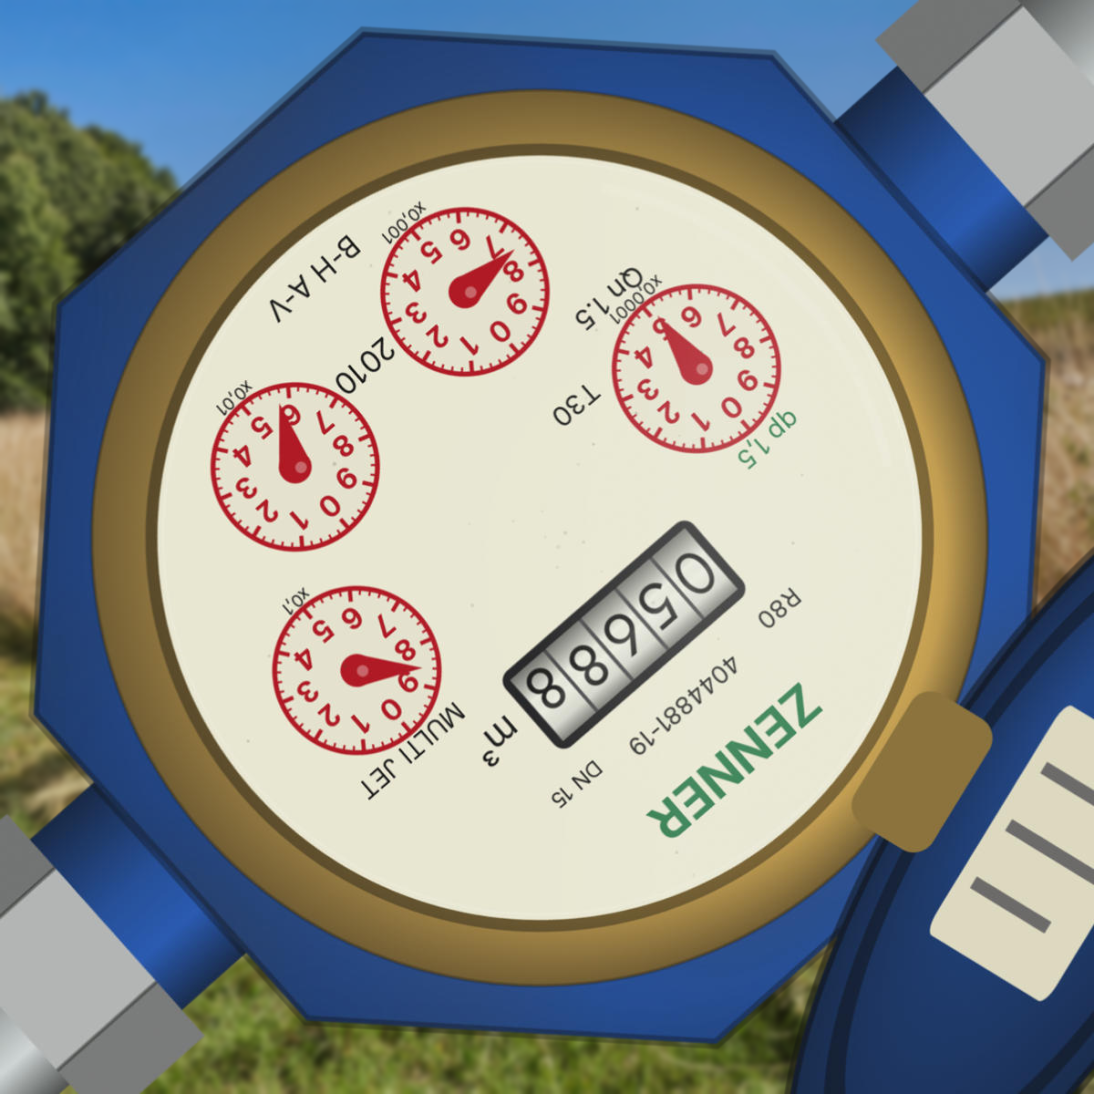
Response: 5687.8575 m³
